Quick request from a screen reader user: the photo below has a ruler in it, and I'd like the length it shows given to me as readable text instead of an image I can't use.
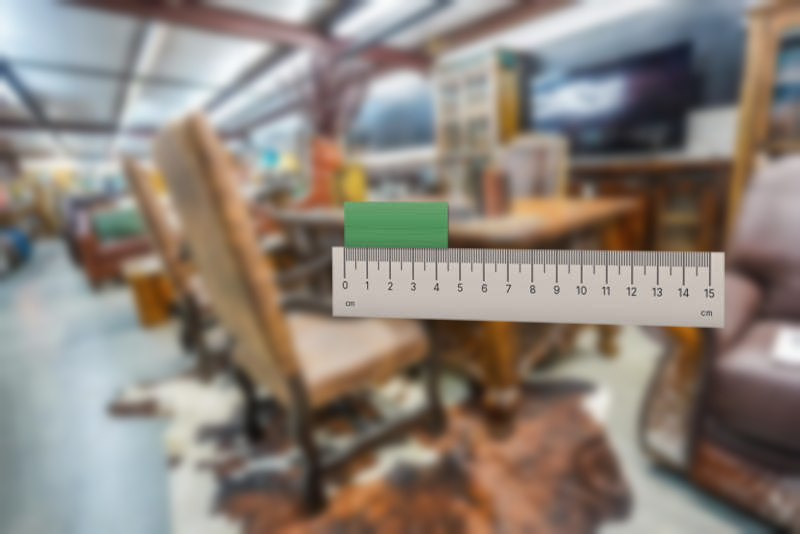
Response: 4.5 cm
